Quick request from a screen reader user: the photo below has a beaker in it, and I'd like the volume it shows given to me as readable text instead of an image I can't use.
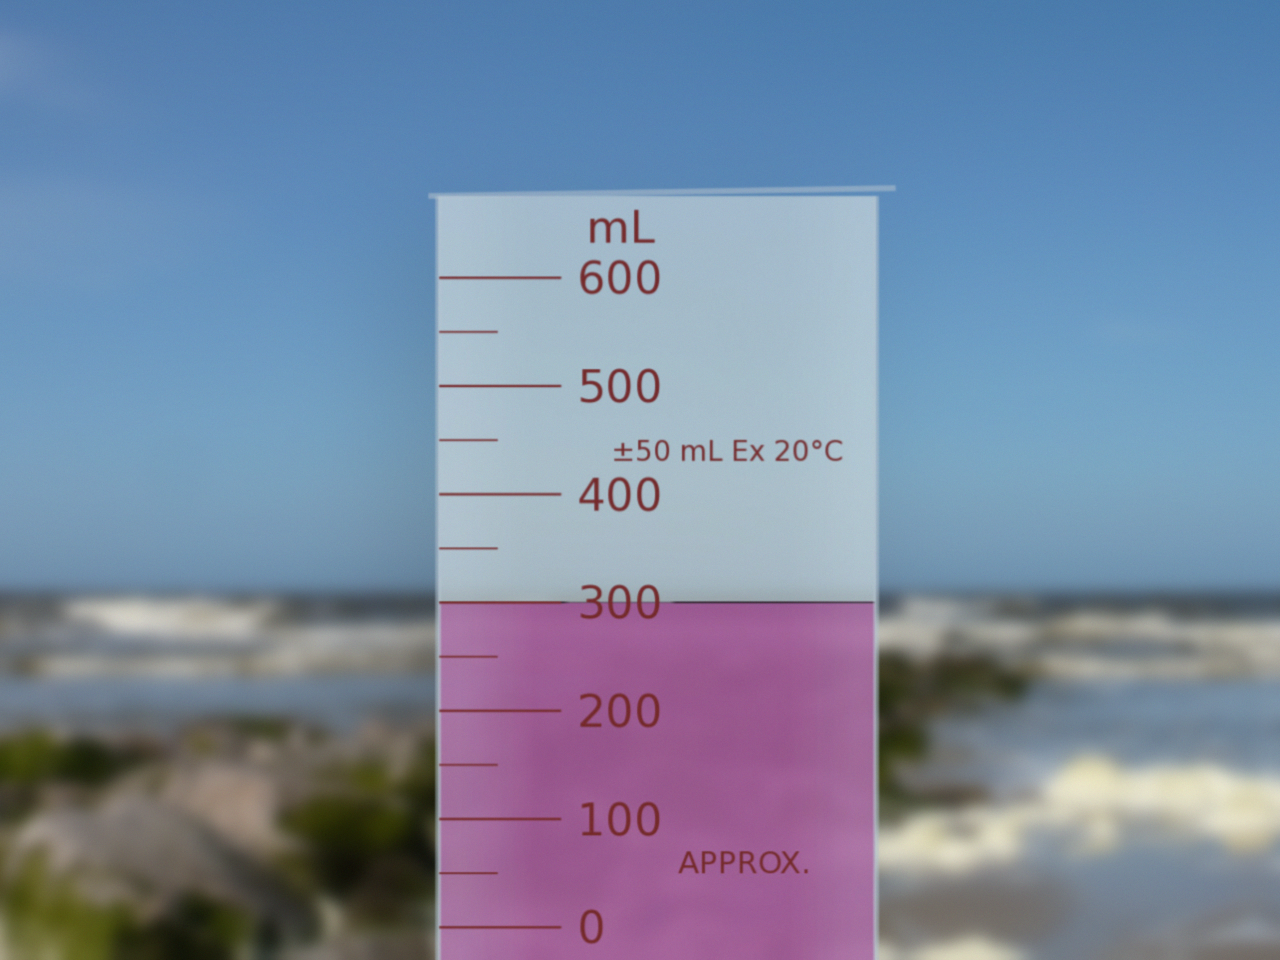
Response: 300 mL
